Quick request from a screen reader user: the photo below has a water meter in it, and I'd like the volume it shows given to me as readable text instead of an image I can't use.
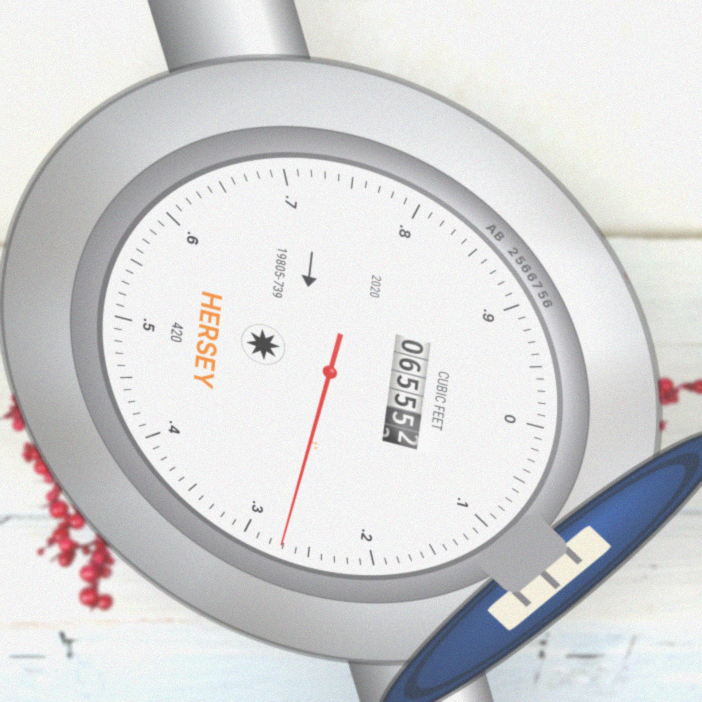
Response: 65552.27 ft³
